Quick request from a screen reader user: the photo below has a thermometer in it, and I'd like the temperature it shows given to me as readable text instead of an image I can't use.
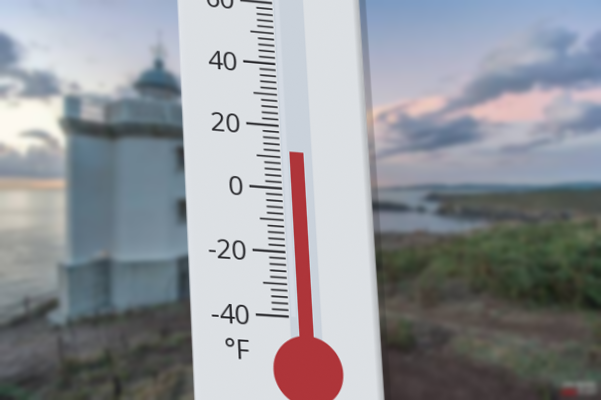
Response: 12 °F
